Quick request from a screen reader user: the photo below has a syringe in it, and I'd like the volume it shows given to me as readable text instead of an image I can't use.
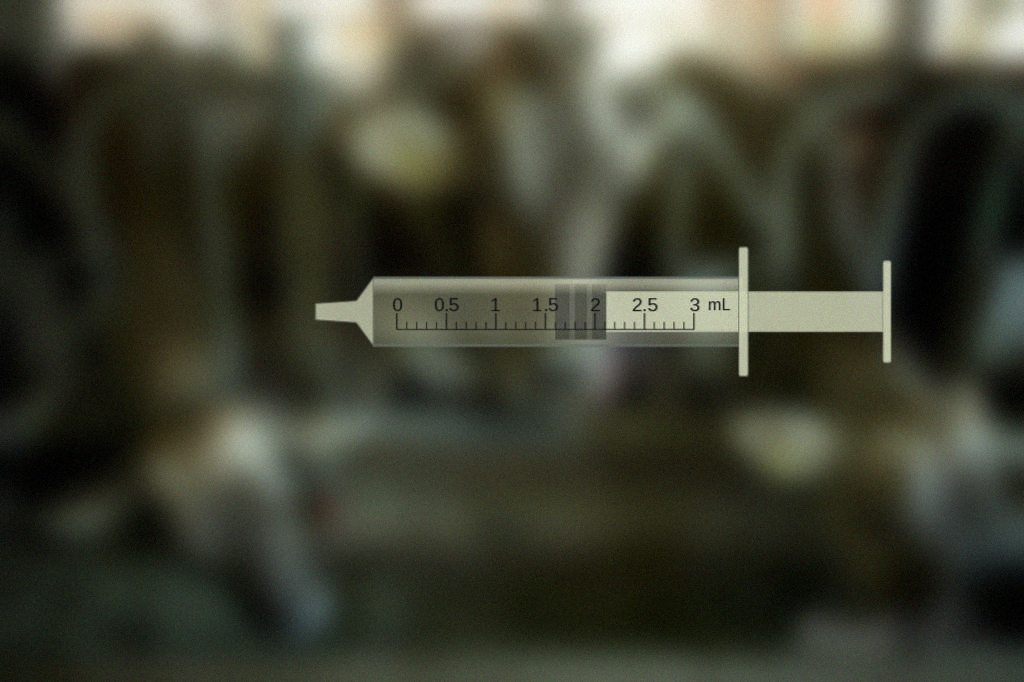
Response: 1.6 mL
